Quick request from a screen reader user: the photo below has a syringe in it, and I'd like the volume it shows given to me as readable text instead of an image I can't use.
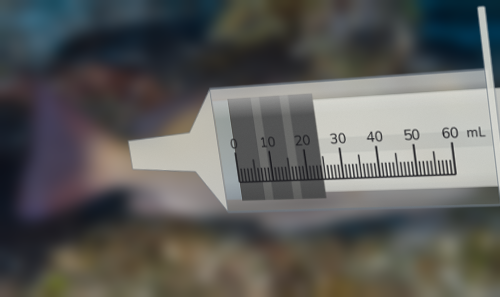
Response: 0 mL
